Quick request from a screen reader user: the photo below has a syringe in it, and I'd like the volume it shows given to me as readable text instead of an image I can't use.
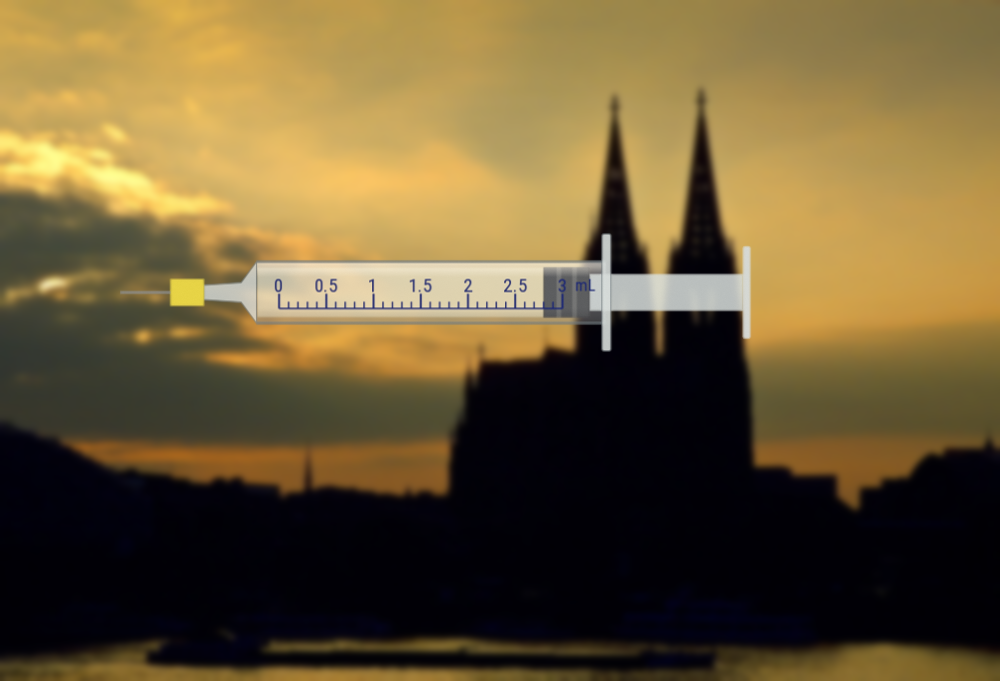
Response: 2.8 mL
